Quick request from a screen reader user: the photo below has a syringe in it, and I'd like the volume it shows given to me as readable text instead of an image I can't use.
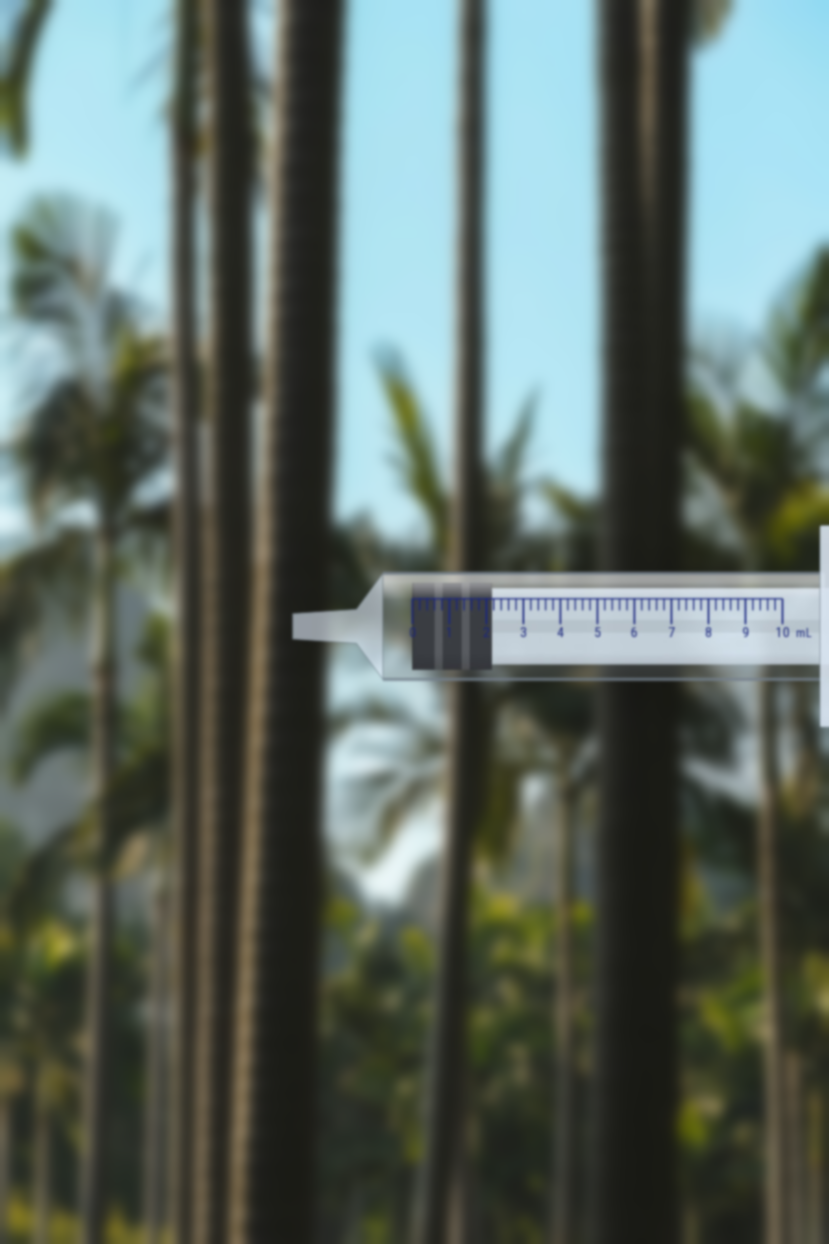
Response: 0 mL
